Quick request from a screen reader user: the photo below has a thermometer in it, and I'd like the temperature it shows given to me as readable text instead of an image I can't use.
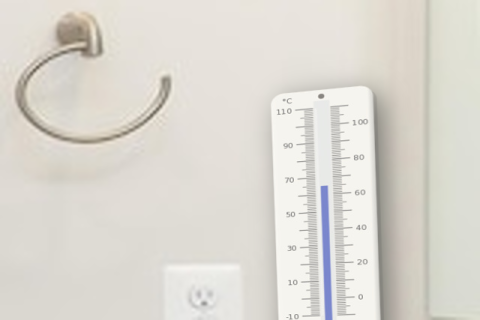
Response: 65 °C
